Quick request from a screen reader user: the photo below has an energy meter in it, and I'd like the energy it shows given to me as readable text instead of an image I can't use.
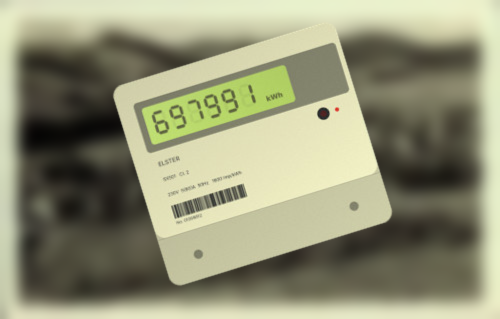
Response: 697991 kWh
